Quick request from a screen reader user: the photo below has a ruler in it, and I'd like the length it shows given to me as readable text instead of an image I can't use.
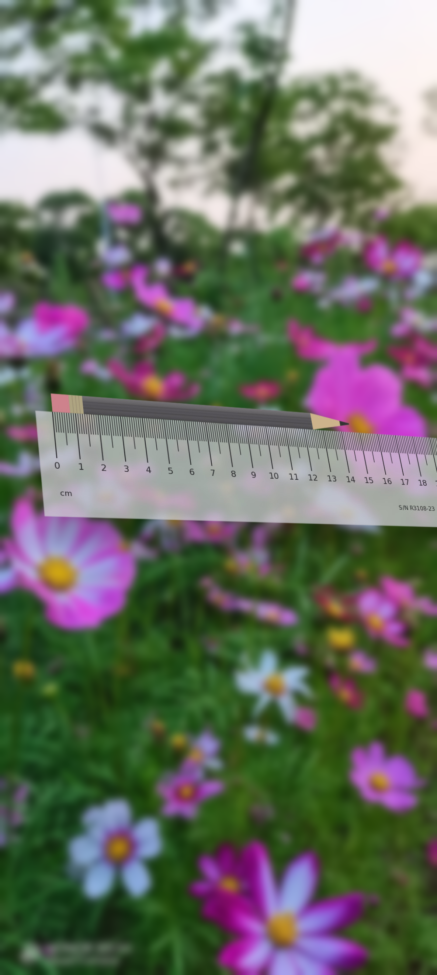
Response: 14.5 cm
